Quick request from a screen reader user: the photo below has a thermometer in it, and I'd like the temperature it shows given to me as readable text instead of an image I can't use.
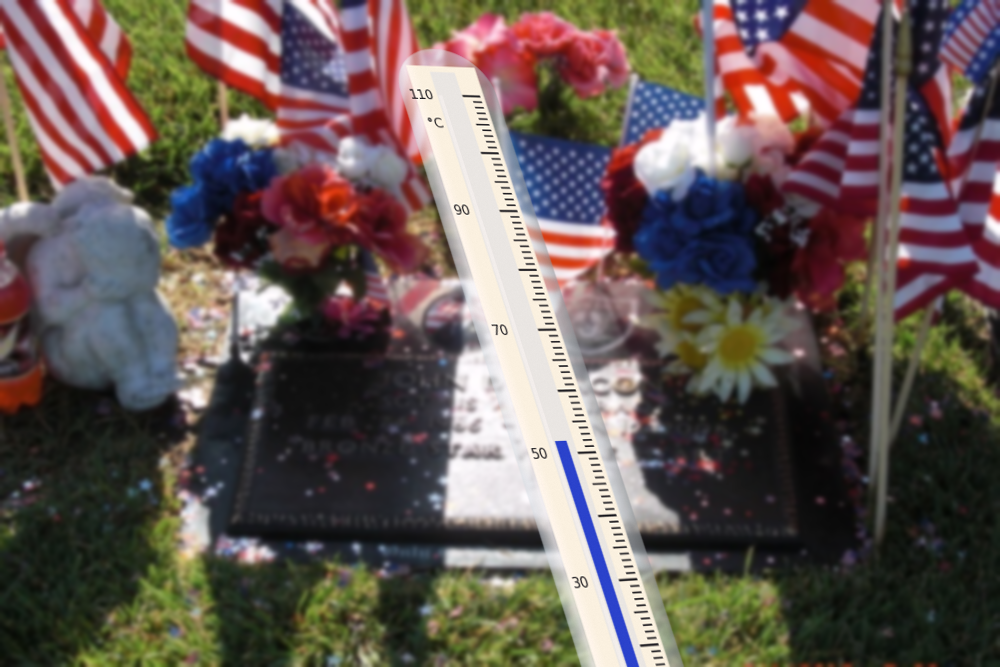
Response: 52 °C
